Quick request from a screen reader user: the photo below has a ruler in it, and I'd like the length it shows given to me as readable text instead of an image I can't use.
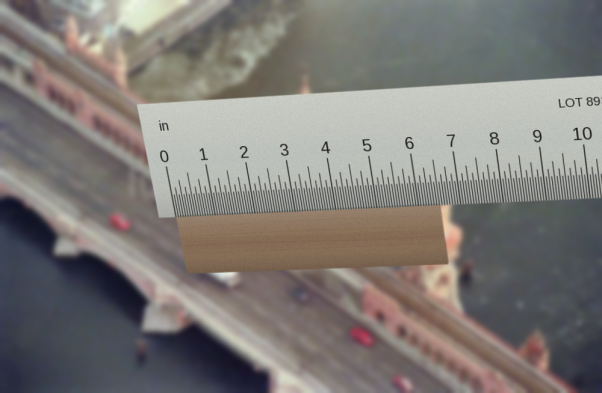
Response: 6.5 in
